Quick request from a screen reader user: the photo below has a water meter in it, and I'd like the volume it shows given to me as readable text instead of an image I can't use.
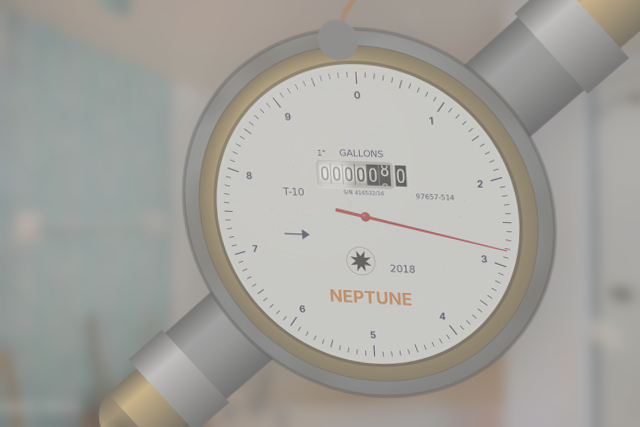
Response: 82.8 gal
